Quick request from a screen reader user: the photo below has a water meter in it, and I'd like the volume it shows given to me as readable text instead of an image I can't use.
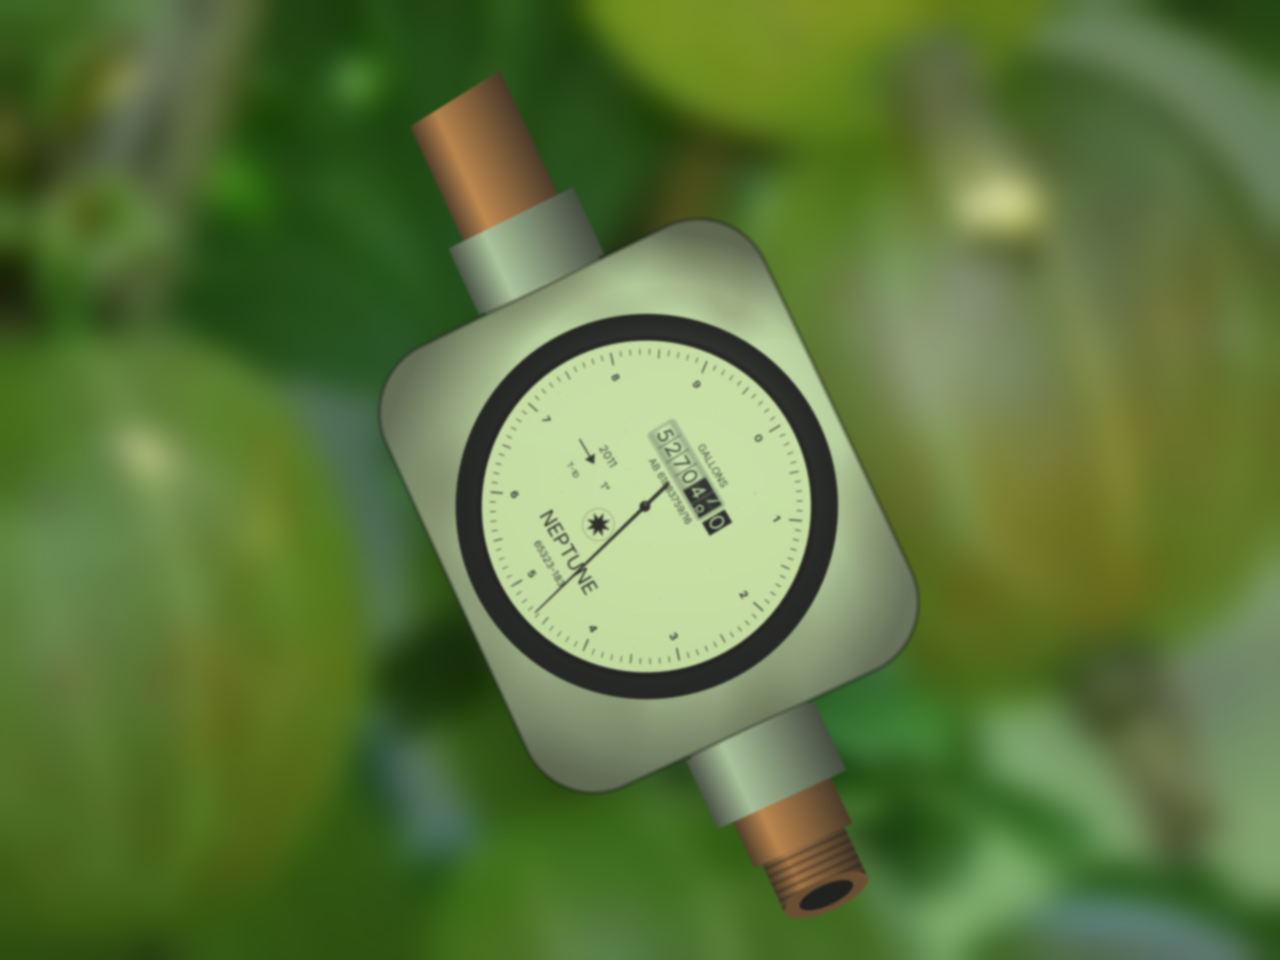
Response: 5270474.6 gal
